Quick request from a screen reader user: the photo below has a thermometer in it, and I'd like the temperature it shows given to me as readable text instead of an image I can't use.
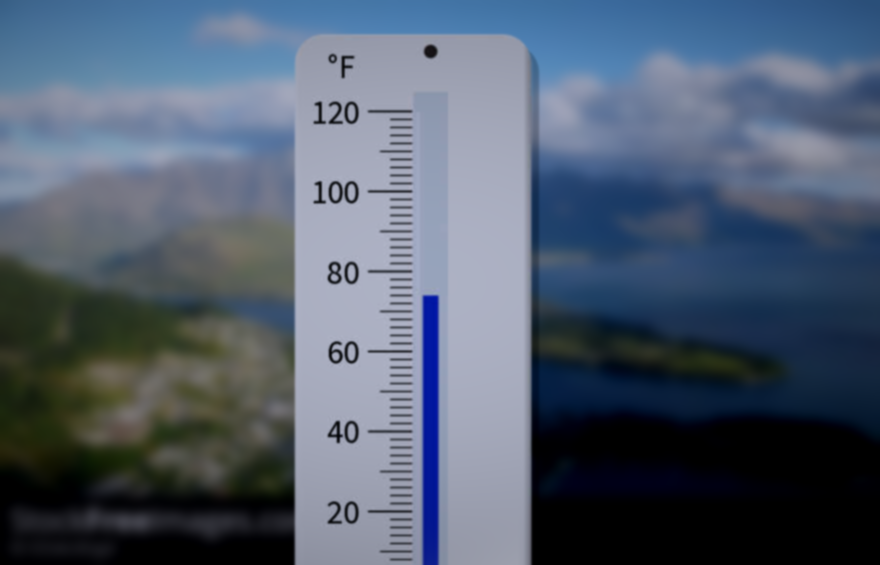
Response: 74 °F
